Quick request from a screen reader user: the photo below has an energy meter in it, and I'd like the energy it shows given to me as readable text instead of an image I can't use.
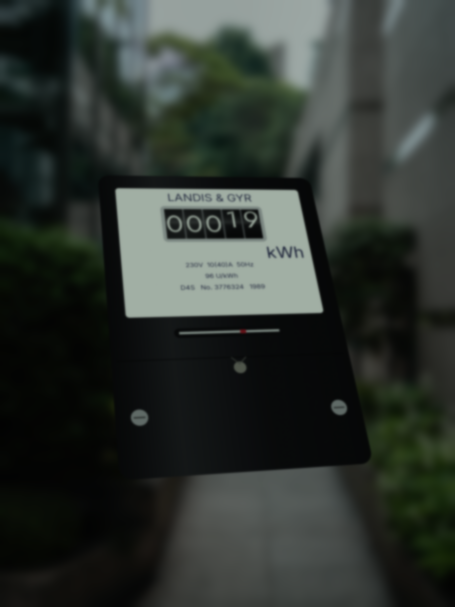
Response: 19 kWh
